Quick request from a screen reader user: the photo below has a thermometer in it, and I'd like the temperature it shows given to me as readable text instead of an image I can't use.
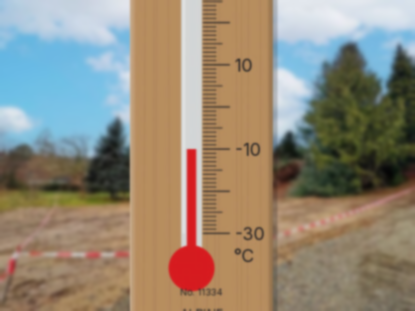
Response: -10 °C
